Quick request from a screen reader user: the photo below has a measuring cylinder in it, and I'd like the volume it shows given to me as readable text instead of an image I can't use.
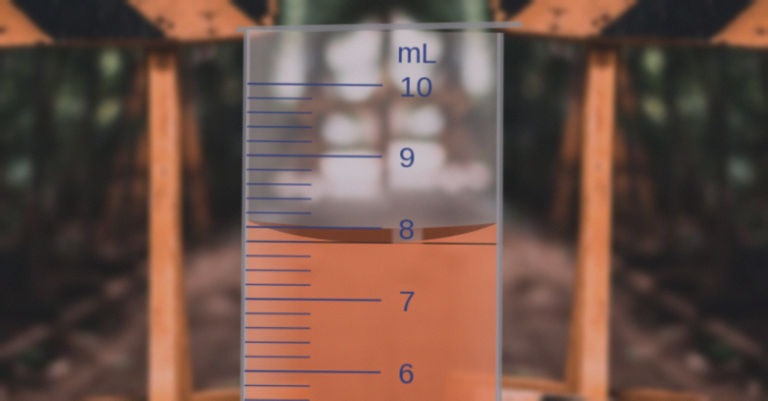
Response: 7.8 mL
